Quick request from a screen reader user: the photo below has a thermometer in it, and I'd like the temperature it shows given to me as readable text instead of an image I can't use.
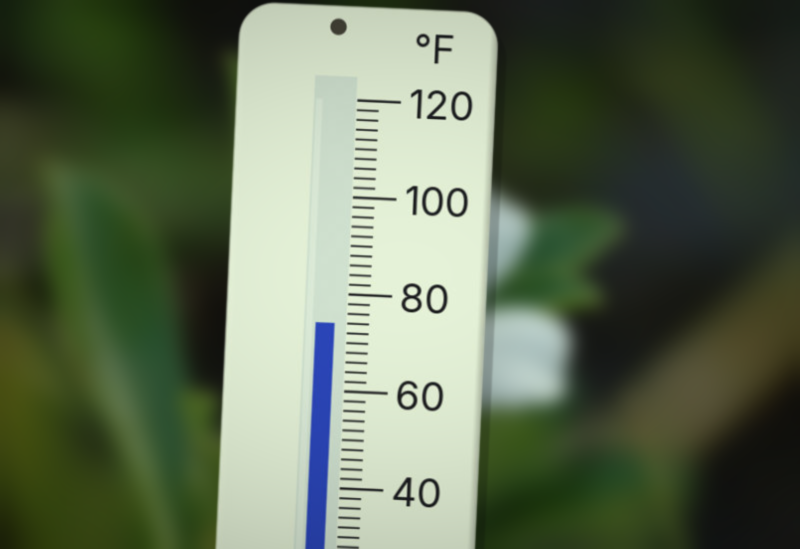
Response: 74 °F
